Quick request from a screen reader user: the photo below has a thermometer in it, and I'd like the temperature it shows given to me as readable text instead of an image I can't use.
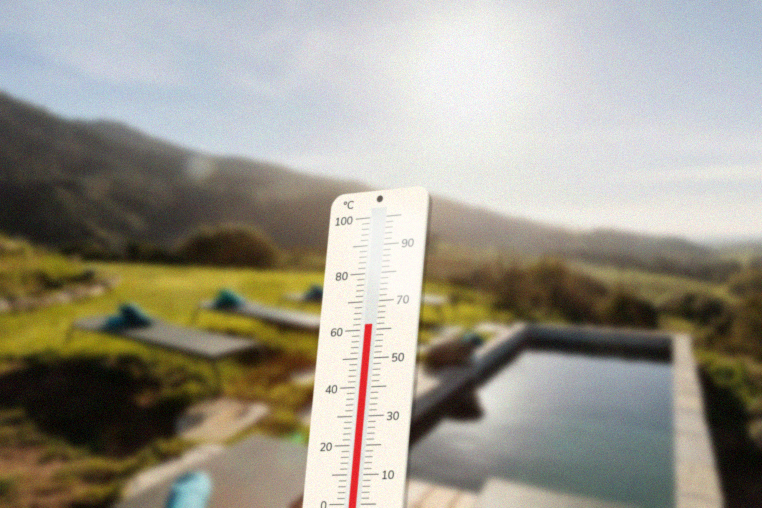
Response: 62 °C
